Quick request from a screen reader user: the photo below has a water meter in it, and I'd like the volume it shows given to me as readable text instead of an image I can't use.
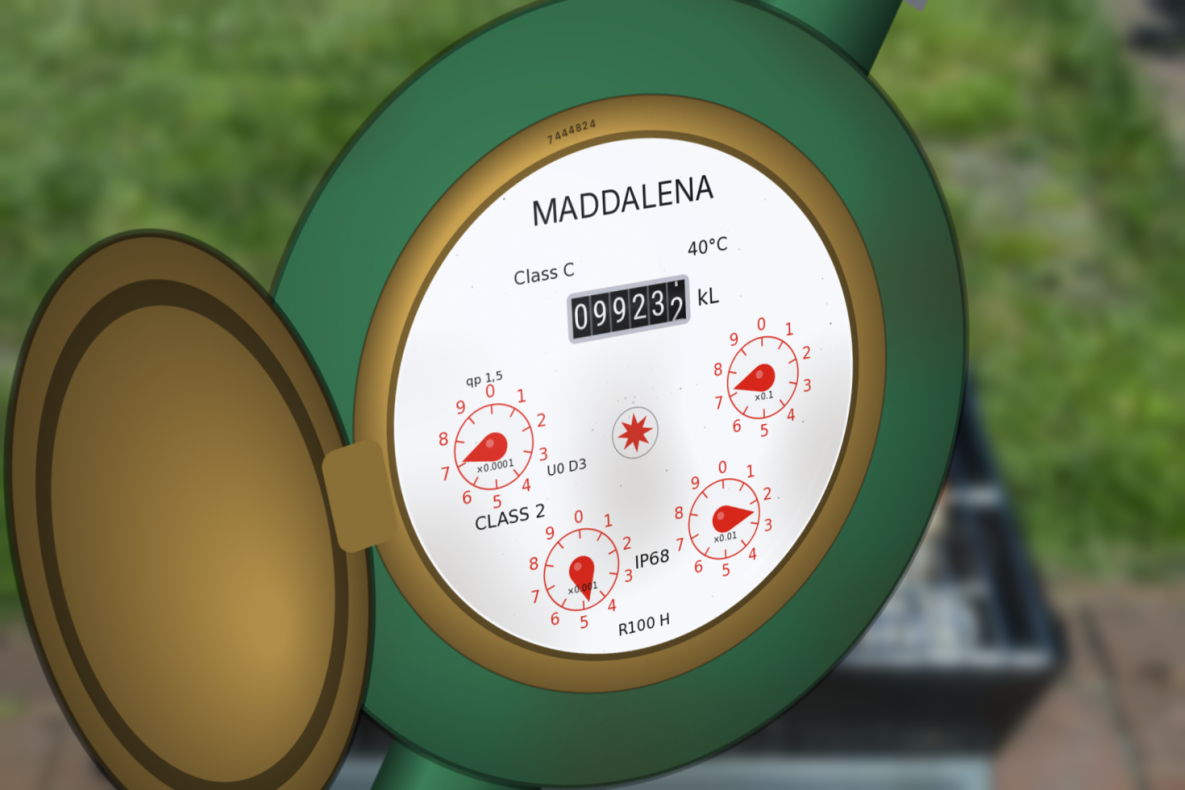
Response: 99231.7247 kL
